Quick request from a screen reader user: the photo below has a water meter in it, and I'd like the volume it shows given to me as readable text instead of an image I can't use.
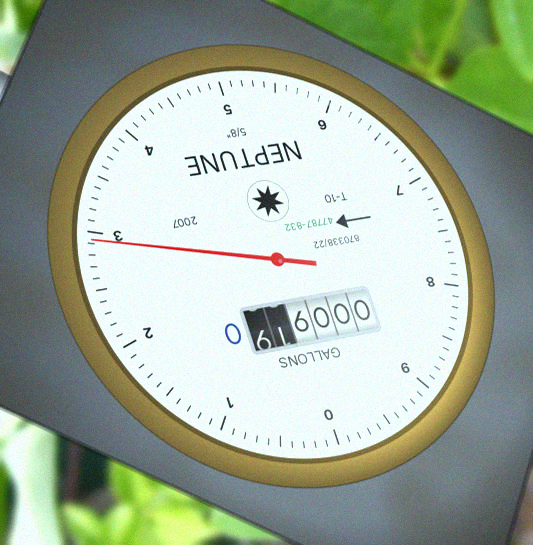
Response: 9192.9 gal
